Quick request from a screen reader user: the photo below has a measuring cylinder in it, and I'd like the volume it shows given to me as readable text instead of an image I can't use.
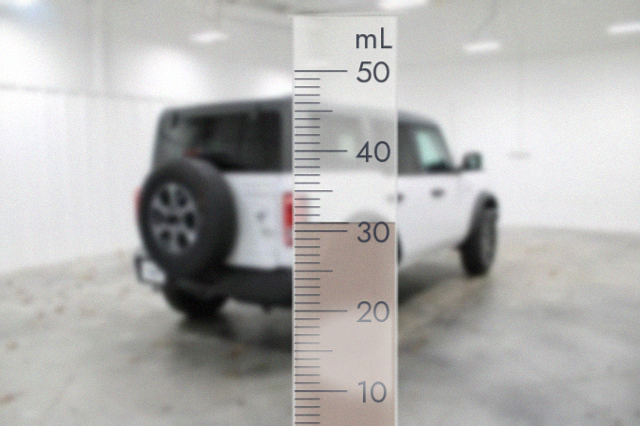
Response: 31 mL
